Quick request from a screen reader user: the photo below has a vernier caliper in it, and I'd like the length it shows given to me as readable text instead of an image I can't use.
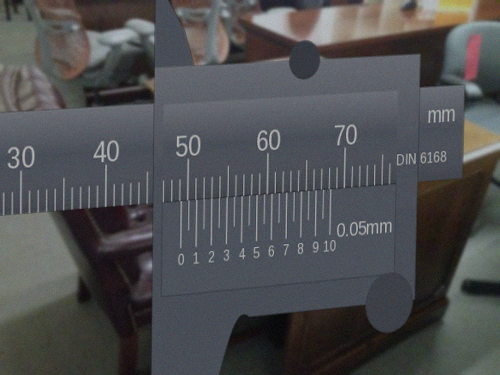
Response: 49.2 mm
